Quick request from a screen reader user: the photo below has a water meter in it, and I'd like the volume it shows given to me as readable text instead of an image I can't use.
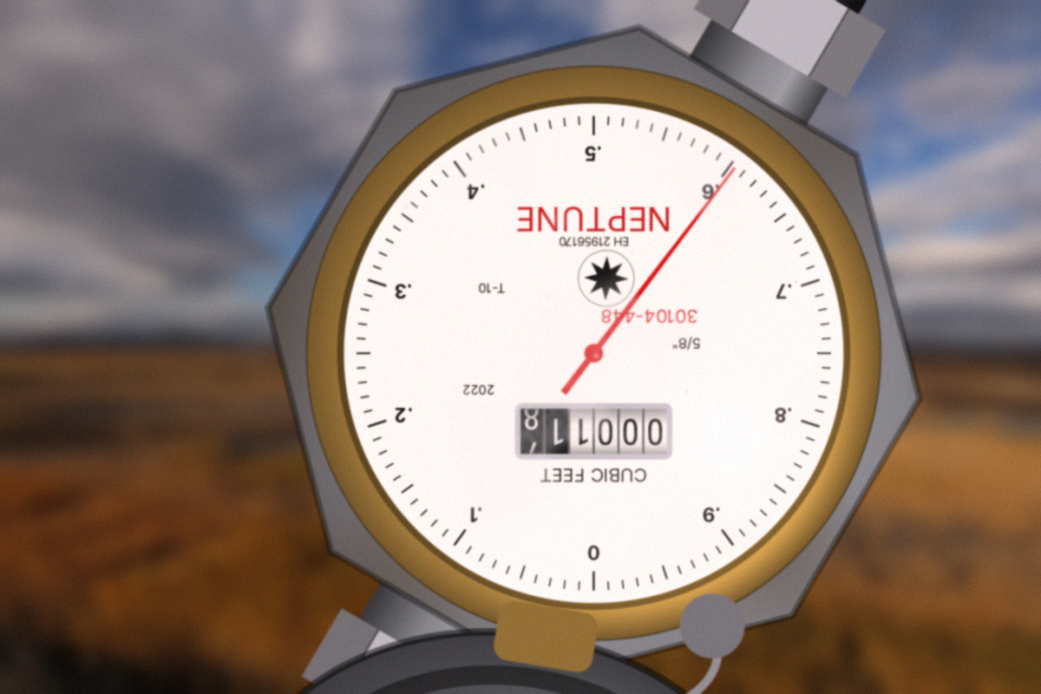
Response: 117.60 ft³
